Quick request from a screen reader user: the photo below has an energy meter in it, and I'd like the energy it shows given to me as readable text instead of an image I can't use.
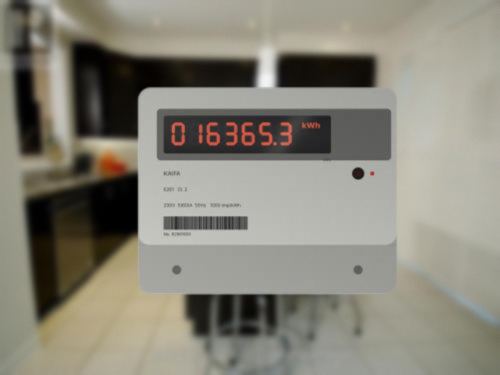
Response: 16365.3 kWh
